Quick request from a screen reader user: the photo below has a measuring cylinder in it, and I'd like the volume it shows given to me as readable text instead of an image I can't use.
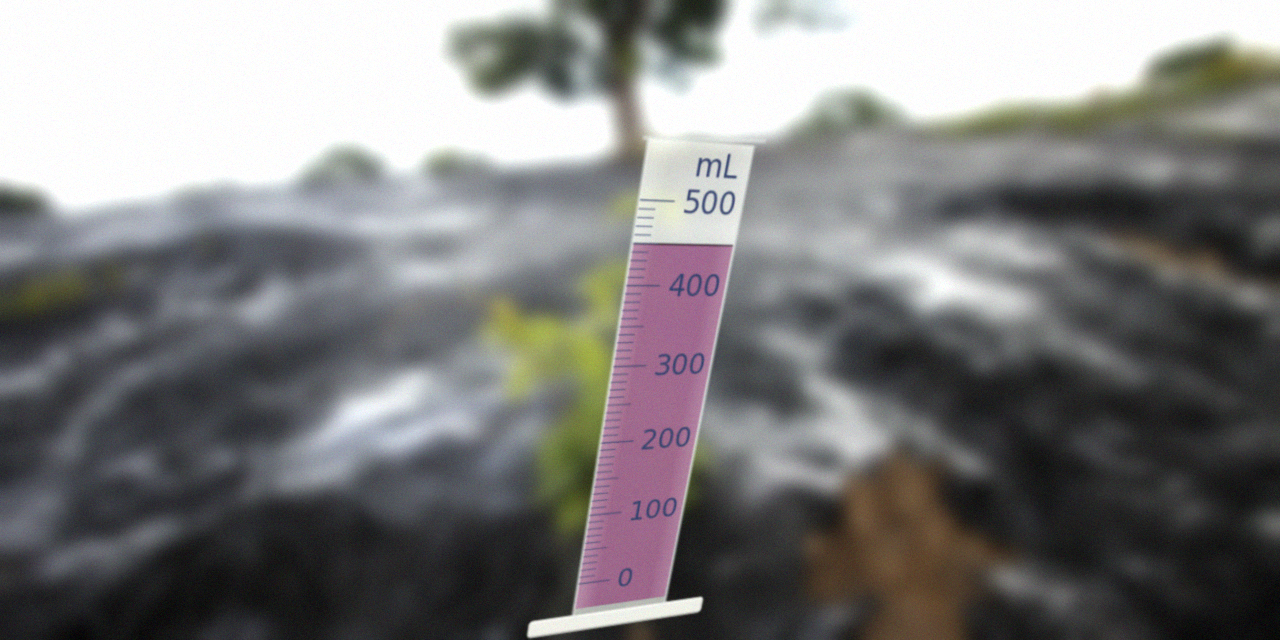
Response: 450 mL
